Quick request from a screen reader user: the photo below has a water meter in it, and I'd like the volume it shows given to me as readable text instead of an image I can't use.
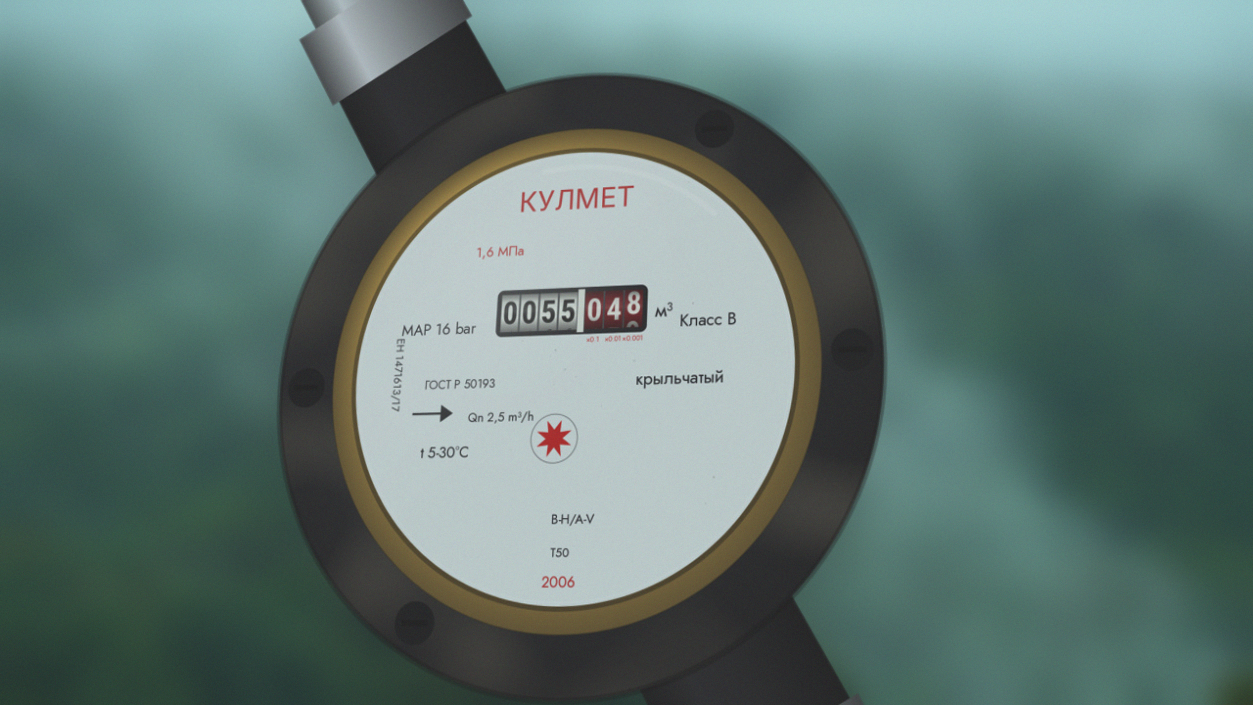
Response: 55.048 m³
